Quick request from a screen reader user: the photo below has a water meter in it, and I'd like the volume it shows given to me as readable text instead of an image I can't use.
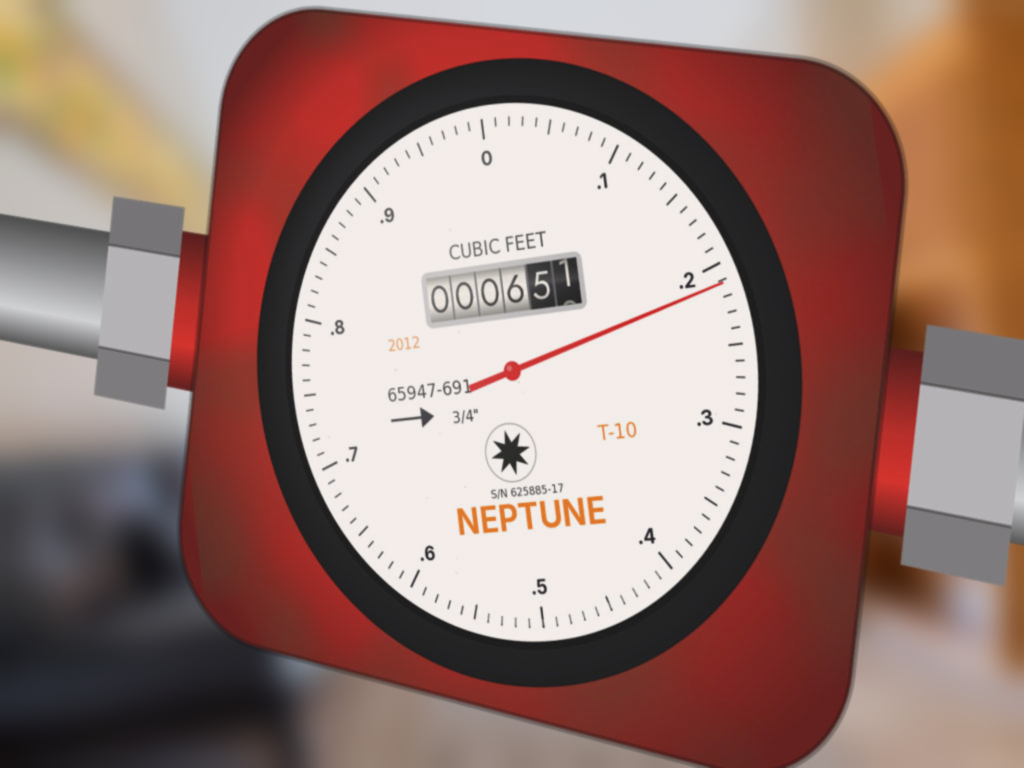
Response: 651.21 ft³
